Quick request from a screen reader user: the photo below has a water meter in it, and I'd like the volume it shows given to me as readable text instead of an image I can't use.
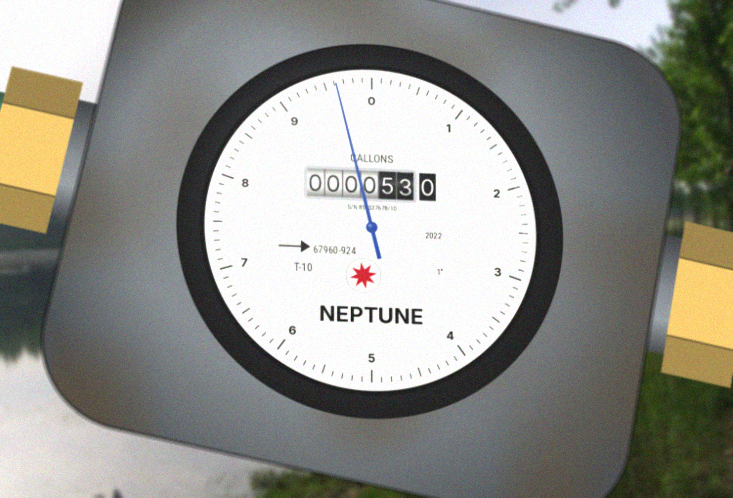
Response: 529.6 gal
